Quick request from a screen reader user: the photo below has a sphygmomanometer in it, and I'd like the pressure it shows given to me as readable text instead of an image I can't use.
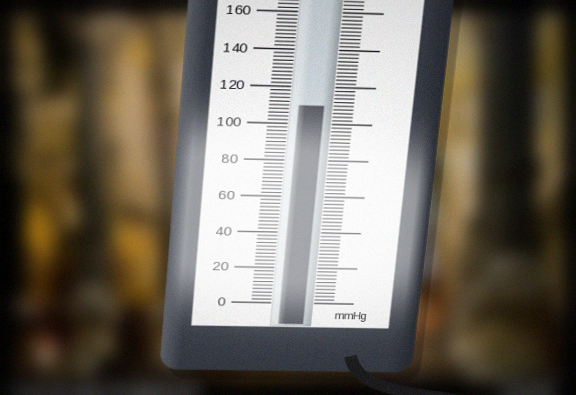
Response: 110 mmHg
